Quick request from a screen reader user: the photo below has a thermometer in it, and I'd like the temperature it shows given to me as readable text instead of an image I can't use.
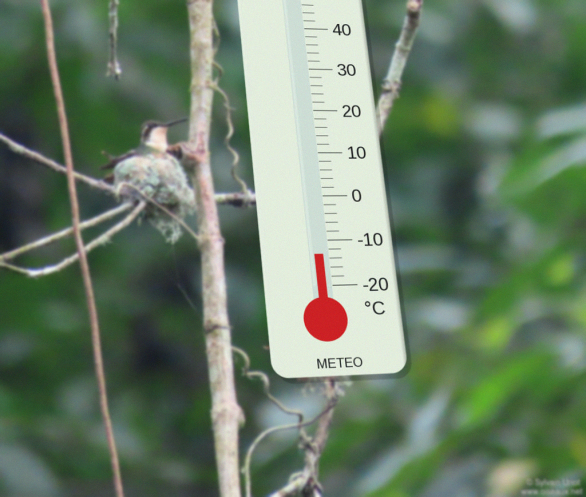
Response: -13 °C
